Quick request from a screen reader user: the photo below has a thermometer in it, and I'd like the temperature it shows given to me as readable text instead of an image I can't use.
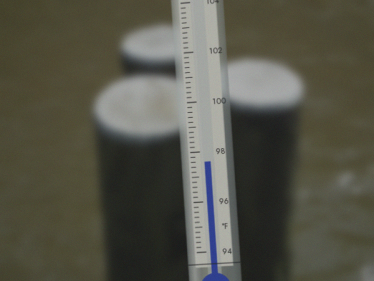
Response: 97.6 °F
